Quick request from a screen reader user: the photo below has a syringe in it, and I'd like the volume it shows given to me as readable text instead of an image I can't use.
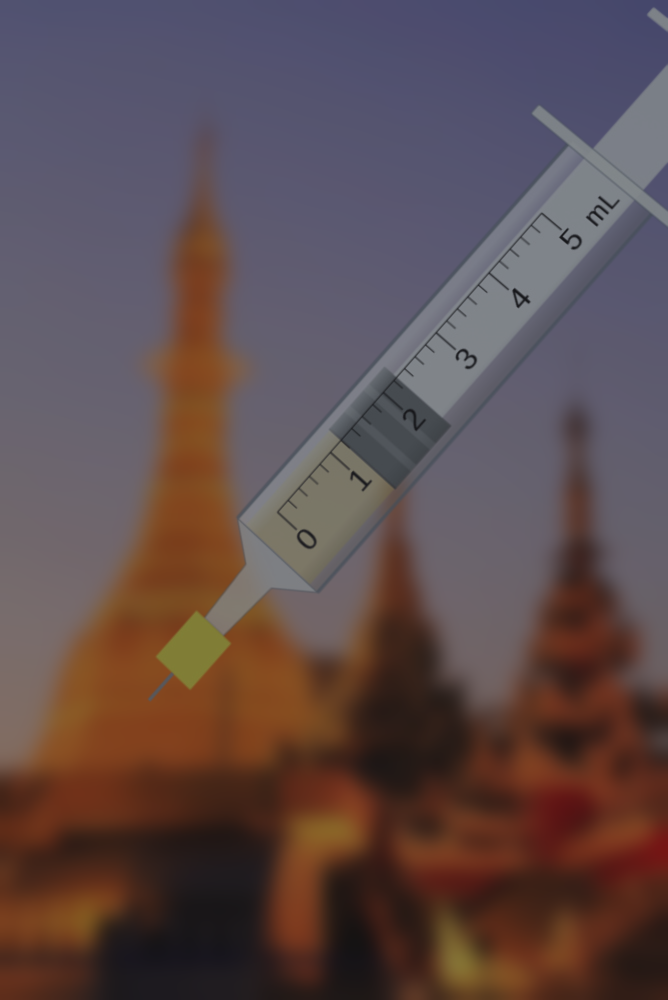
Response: 1.2 mL
